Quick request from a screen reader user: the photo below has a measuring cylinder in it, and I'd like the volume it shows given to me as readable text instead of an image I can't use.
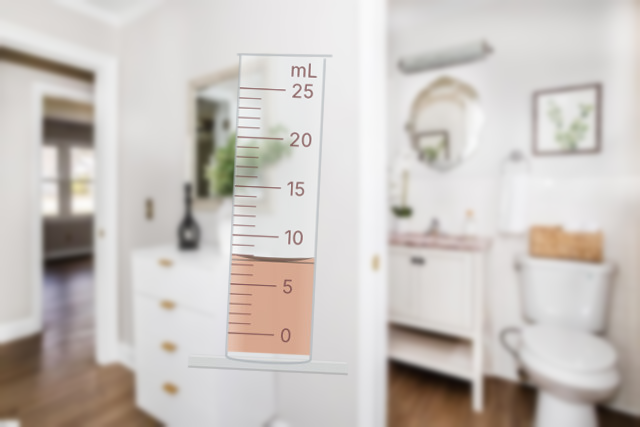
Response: 7.5 mL
